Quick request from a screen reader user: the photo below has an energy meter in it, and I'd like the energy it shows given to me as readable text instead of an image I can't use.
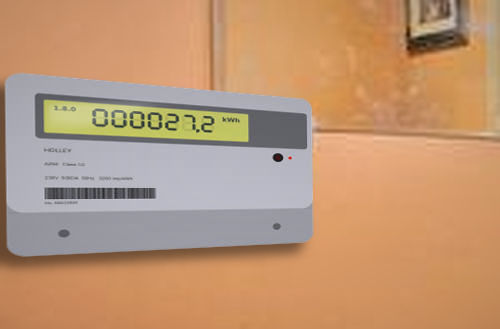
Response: 27.2 kWh
